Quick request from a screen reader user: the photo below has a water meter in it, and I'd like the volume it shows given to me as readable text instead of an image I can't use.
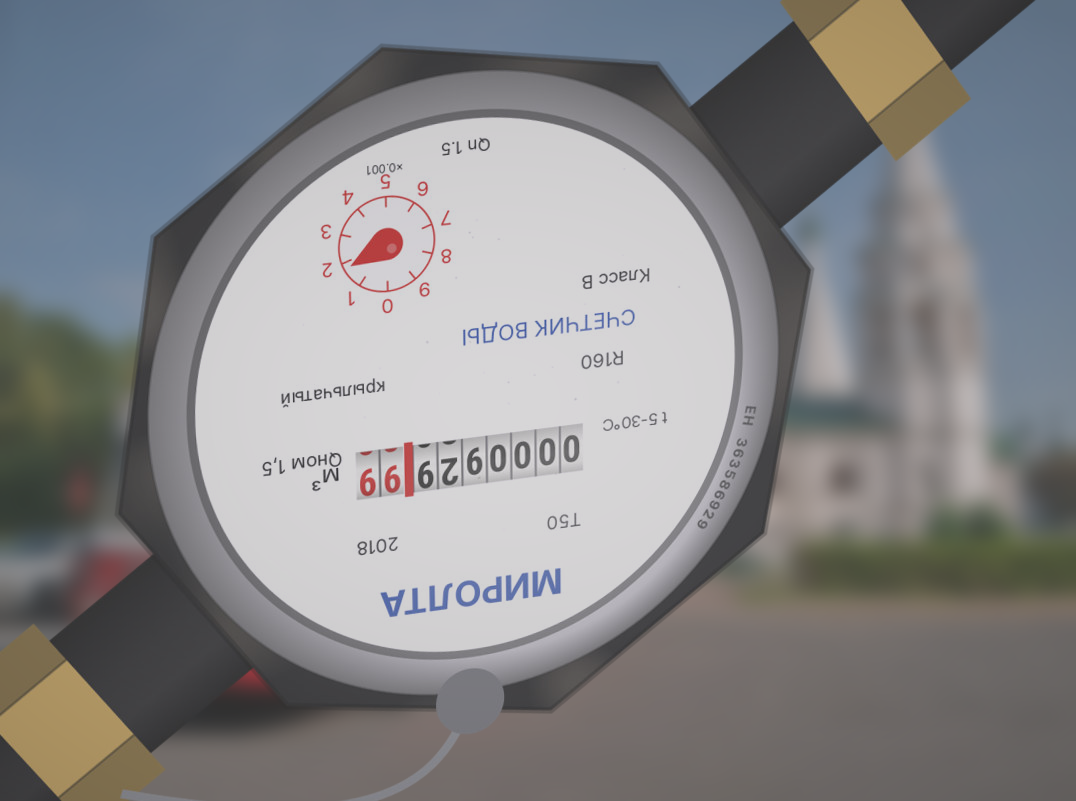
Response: 929.991 m³
